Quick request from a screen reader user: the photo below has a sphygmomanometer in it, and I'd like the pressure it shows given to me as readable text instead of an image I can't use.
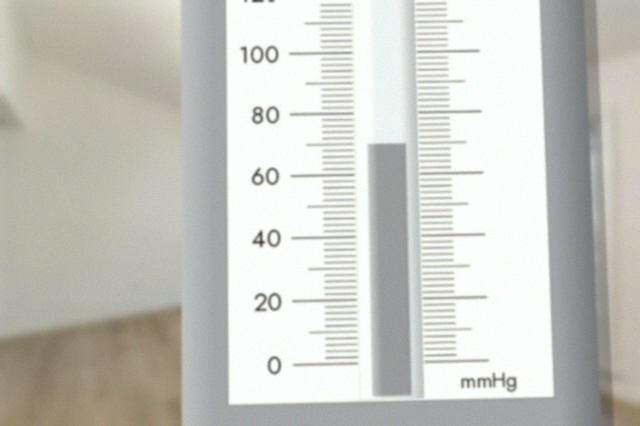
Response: 70 mmHg
